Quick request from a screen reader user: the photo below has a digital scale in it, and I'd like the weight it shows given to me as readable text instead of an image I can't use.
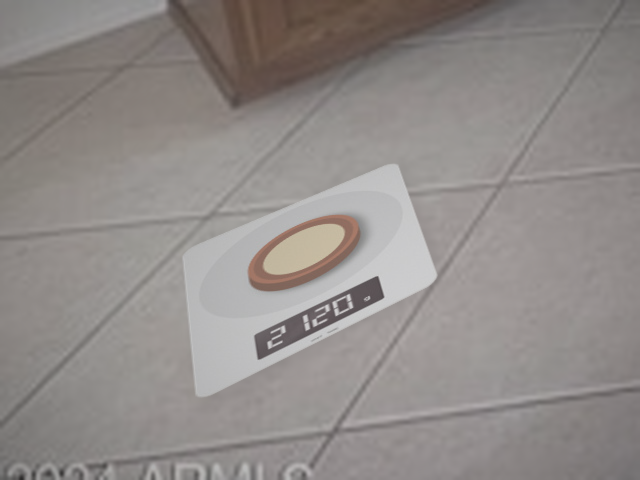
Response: 2120 g
